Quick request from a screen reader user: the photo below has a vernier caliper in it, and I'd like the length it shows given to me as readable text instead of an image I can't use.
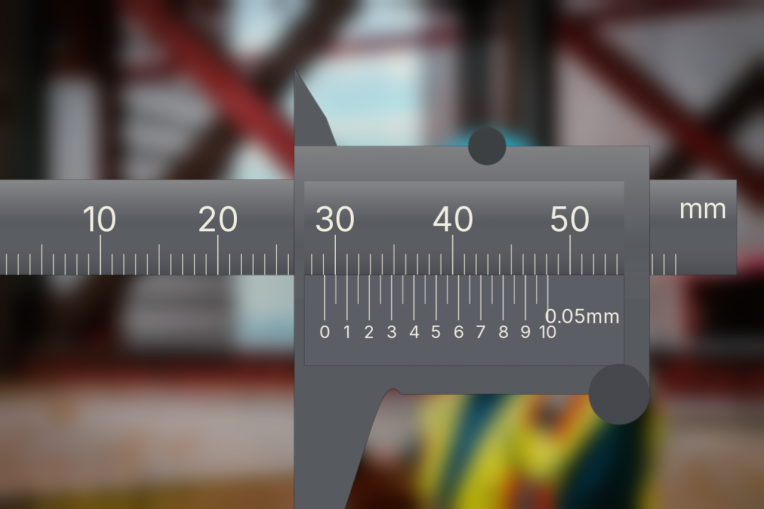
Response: 29.1 mm
